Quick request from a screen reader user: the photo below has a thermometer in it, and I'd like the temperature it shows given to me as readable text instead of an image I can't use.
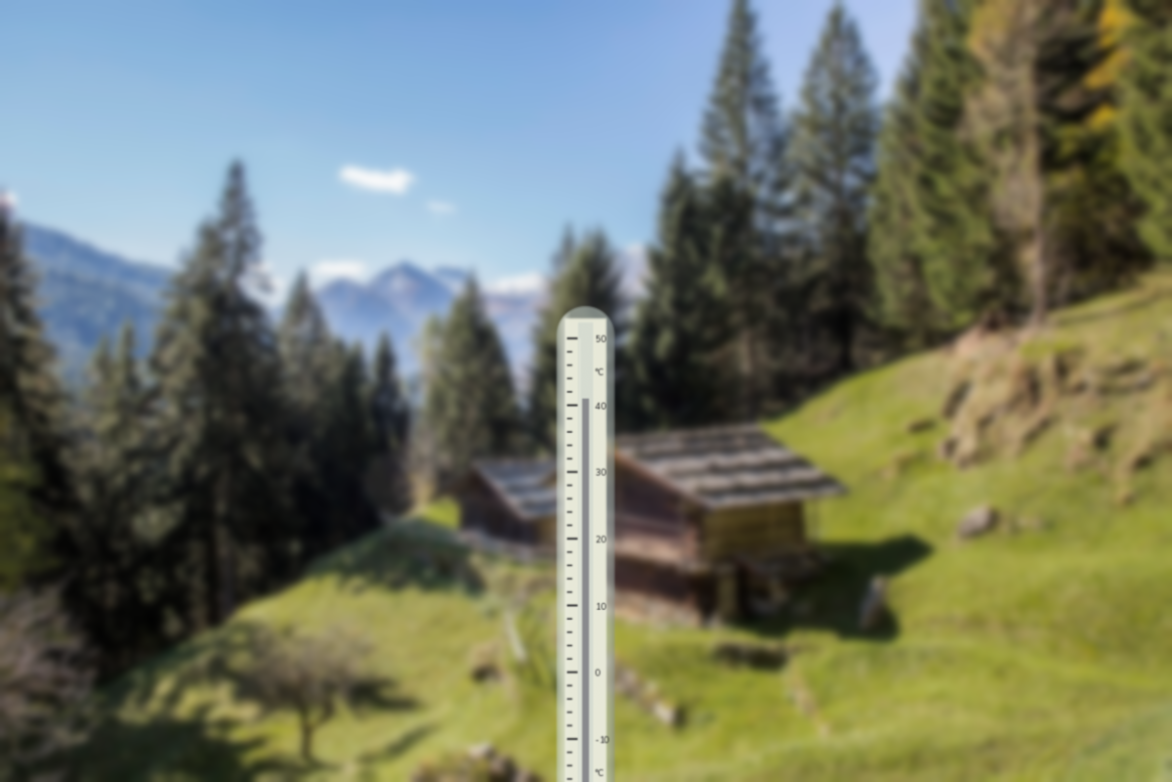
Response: 41 °C
